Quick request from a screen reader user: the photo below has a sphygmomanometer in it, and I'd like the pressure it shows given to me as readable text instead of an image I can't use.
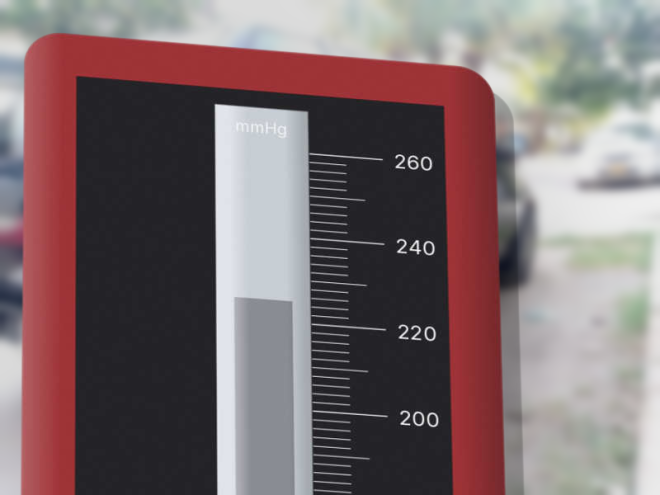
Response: 225 mmHg
